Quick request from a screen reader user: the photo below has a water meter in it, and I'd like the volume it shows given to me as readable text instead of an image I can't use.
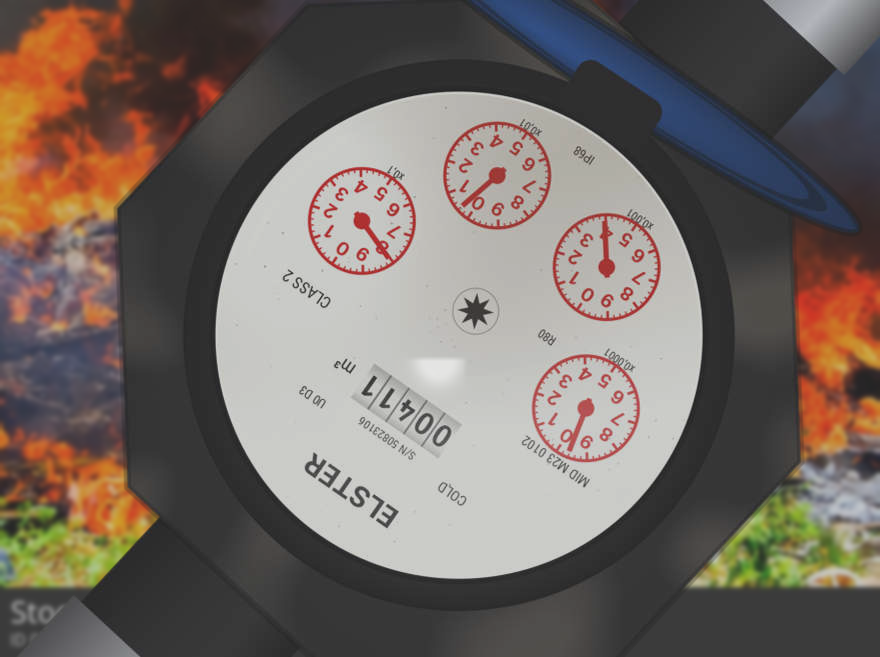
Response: 411.8039 m³
